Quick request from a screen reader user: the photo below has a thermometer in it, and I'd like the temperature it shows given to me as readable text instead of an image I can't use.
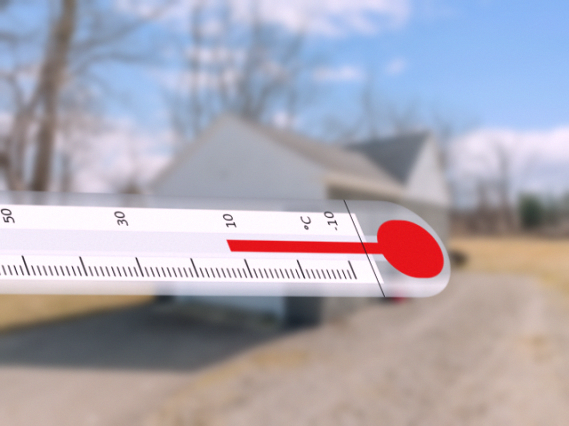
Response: 12 °C
